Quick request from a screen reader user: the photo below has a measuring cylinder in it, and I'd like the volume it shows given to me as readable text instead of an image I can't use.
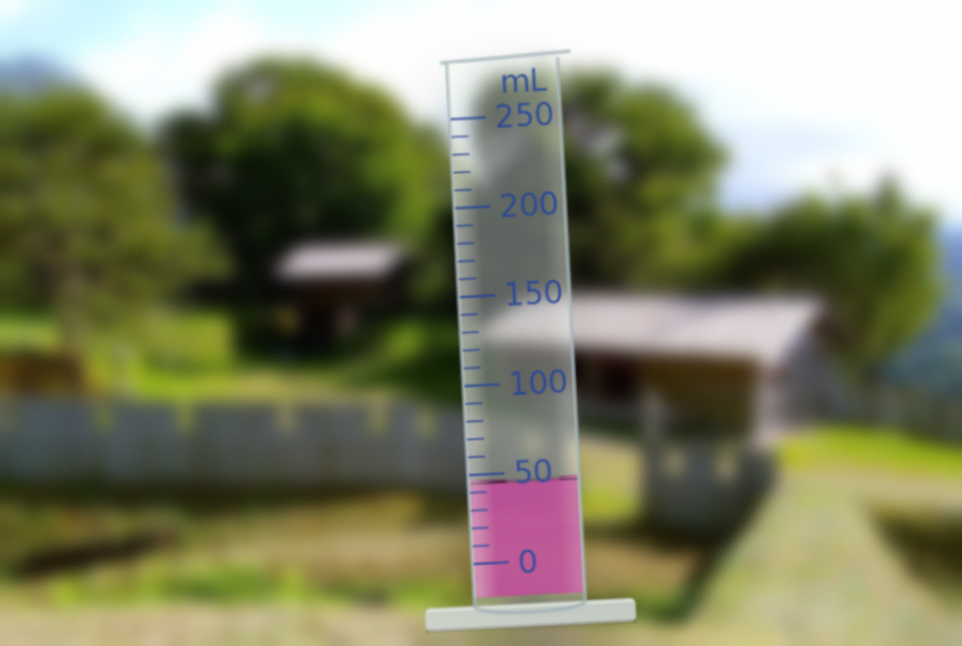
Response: 45 mL
